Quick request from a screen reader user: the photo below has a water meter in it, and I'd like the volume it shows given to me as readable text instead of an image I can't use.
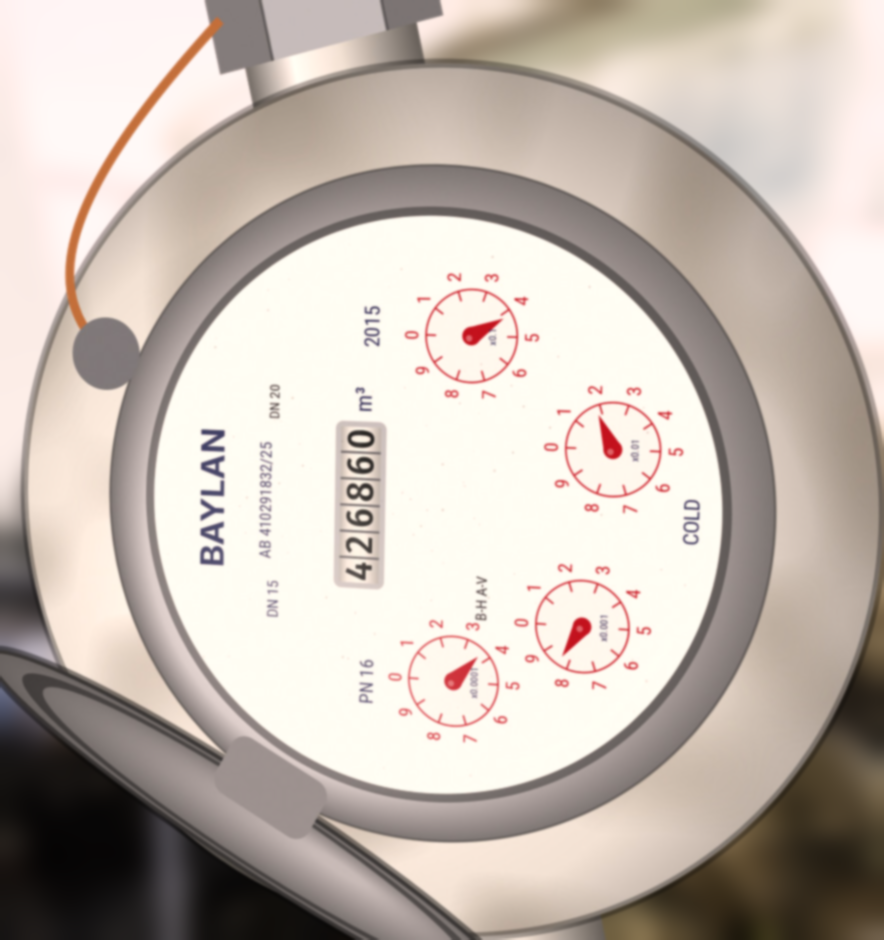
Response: 426860.4183 m³
